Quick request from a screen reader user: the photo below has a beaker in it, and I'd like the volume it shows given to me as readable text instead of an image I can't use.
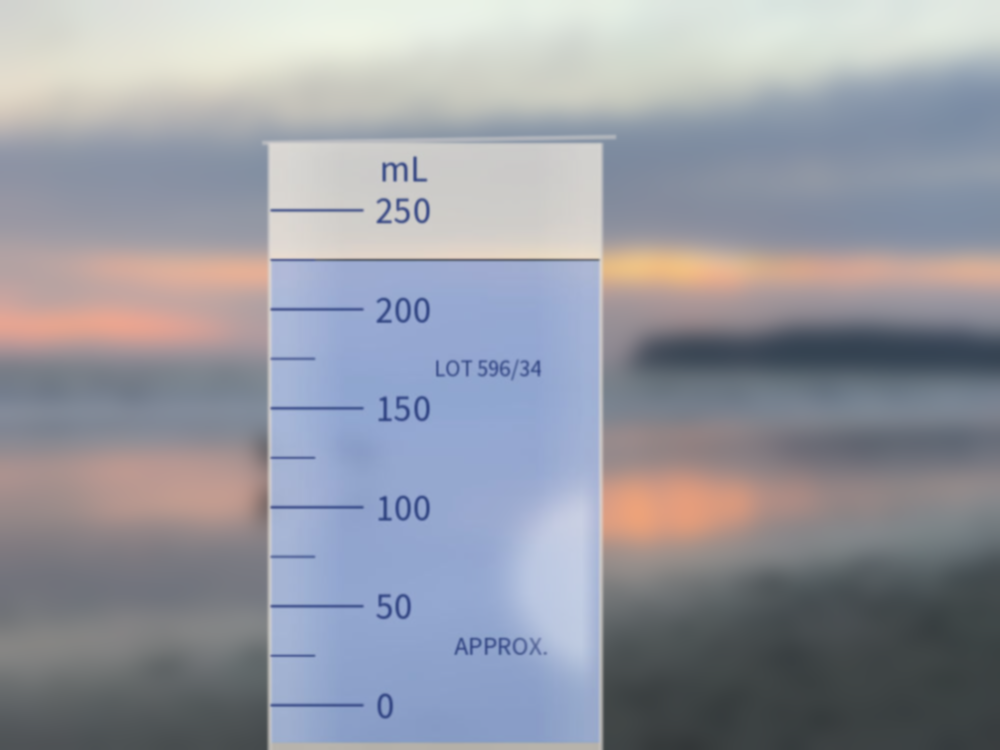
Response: 225 mL
